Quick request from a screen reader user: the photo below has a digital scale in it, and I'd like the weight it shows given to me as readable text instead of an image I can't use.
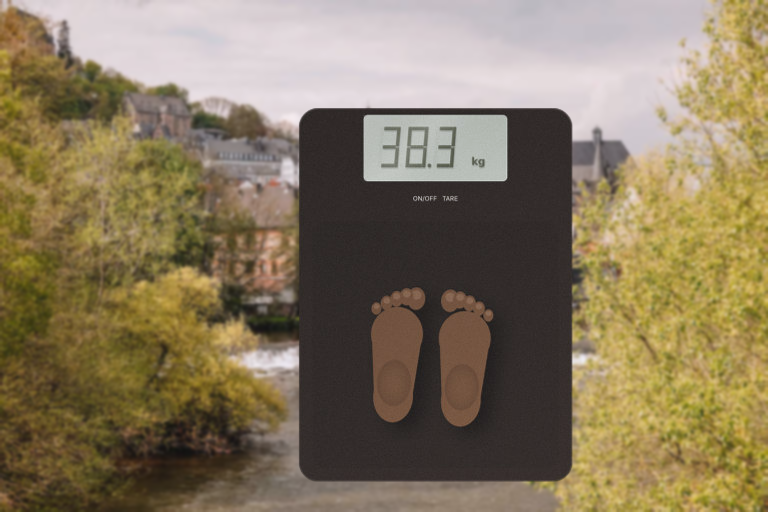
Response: 38.3 kg
